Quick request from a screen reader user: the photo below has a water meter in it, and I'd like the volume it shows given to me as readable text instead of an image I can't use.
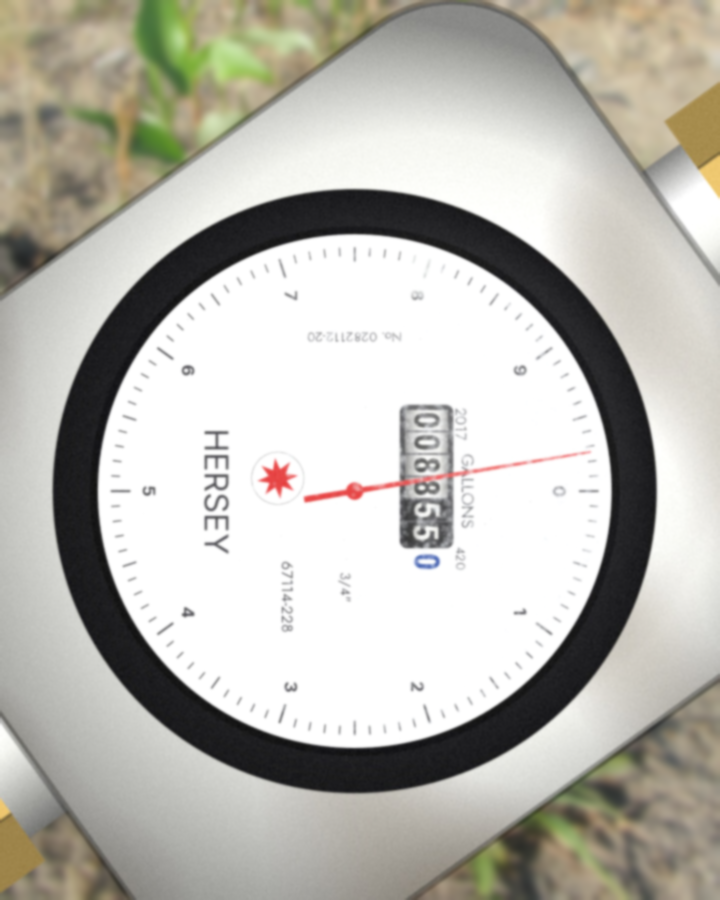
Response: 88549.7 gal
